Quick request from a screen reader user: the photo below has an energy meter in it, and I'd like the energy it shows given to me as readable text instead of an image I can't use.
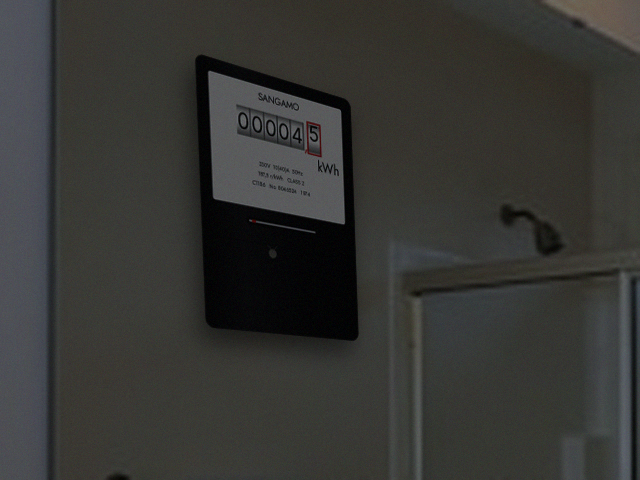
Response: 4.5 kWh
